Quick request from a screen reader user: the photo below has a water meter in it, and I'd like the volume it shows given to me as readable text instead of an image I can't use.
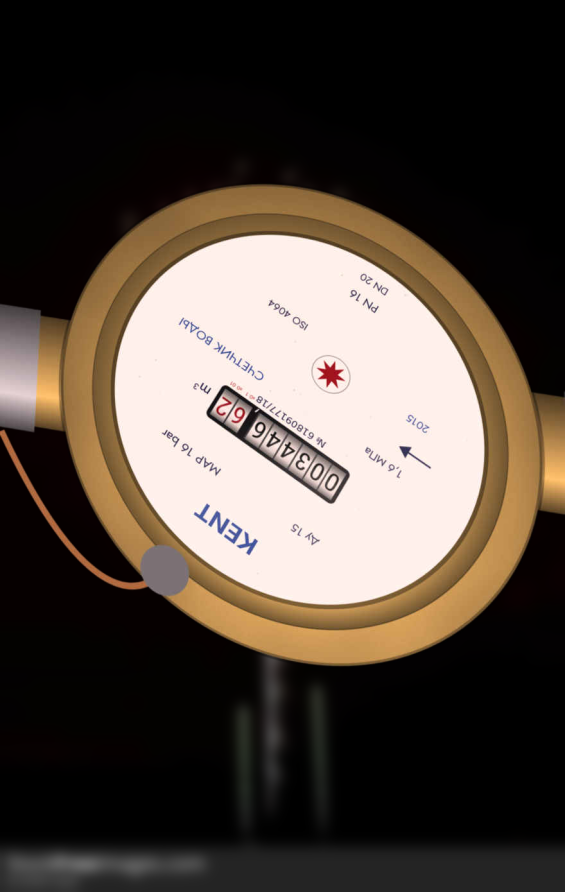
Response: 3446.62 m³
